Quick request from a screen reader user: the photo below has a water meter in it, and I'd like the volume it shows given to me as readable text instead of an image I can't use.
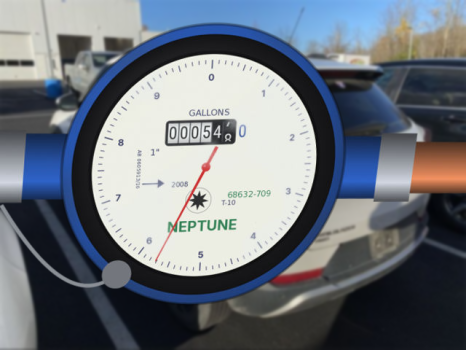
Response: 5475.7 gal
